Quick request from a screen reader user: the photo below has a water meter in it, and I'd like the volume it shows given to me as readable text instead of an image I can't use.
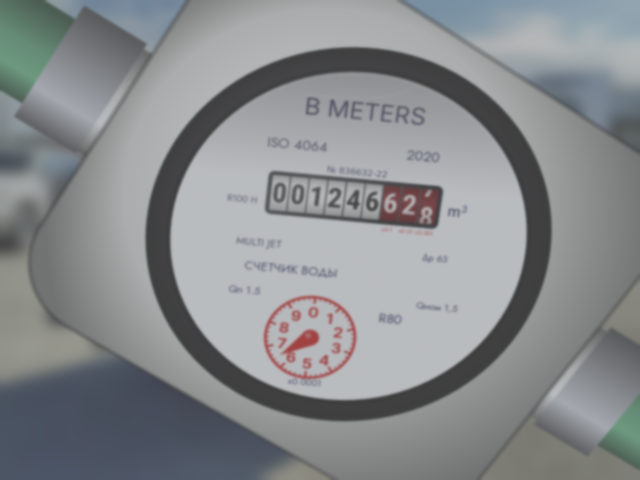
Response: 1246.6276 m³
